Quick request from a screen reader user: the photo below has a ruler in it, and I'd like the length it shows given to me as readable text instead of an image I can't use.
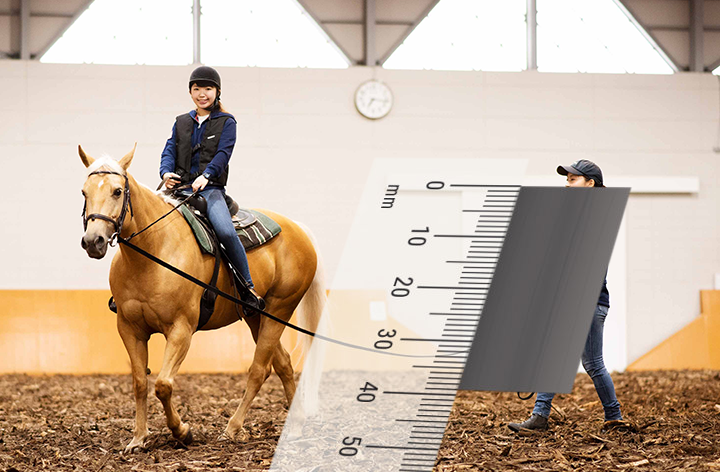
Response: 39 mm
